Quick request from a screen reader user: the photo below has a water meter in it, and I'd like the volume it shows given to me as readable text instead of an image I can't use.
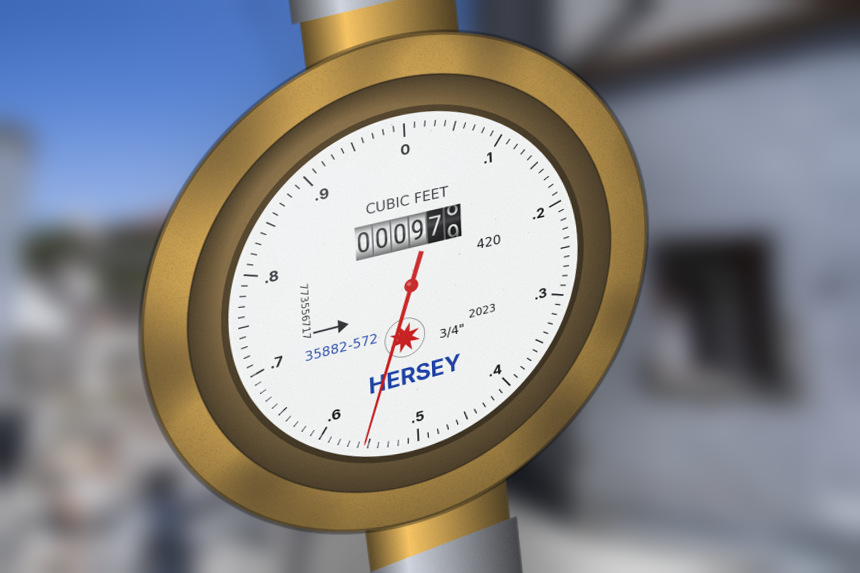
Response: 978.55 ft³
